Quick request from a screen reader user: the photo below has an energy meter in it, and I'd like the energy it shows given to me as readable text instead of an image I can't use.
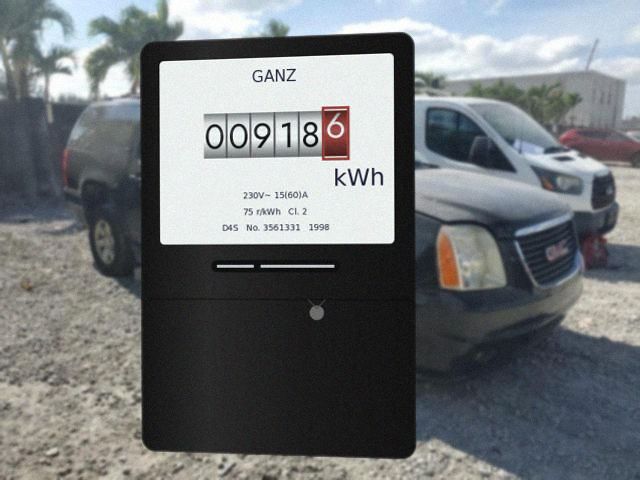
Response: 918.6 kWh
